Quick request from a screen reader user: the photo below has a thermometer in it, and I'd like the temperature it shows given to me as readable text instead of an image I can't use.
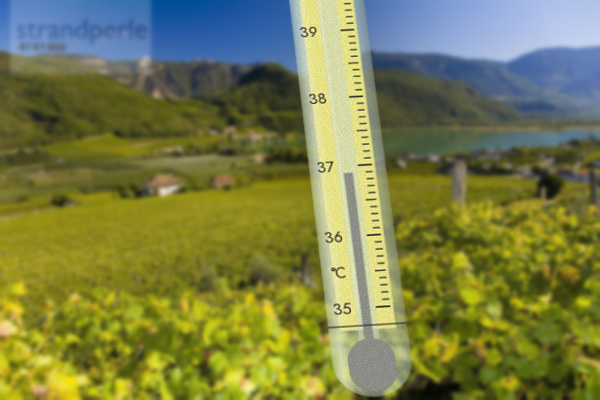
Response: 36.9 °C
